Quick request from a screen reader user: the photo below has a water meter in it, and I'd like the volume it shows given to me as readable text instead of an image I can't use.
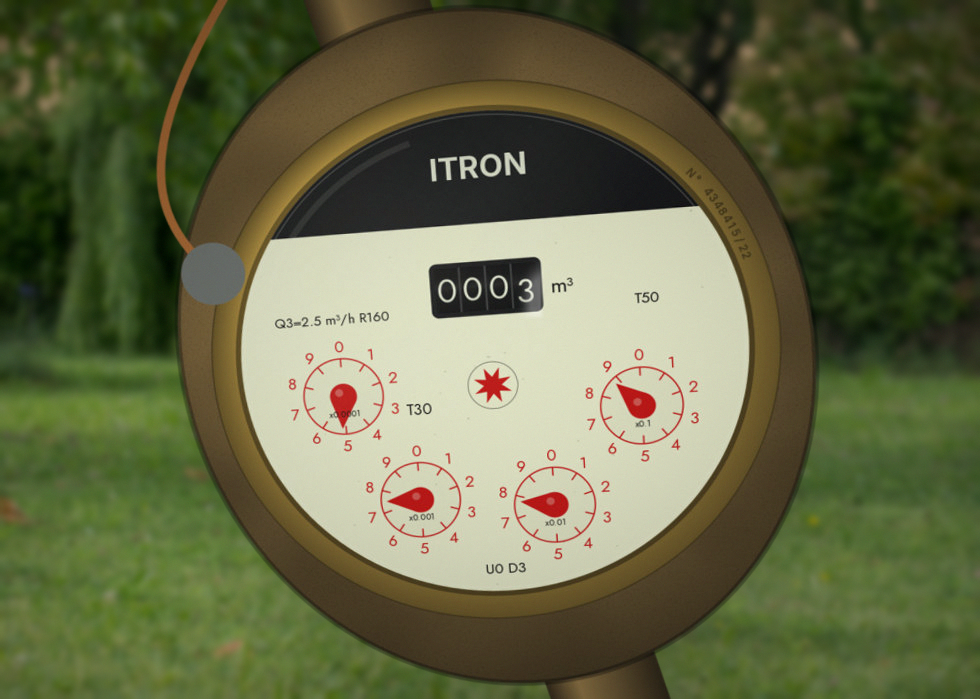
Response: 2.8775 m³
